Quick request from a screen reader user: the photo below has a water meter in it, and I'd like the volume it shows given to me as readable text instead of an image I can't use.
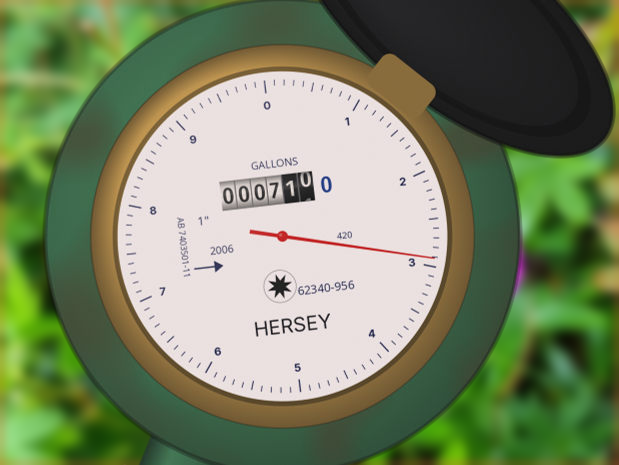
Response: 7102.9 gal
